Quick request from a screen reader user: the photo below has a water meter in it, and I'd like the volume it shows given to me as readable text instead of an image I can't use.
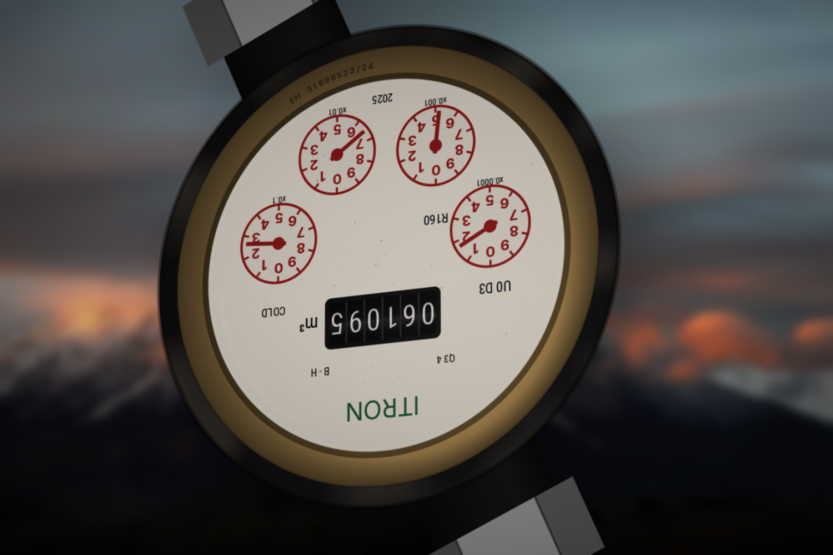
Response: 61095.2651 m³
